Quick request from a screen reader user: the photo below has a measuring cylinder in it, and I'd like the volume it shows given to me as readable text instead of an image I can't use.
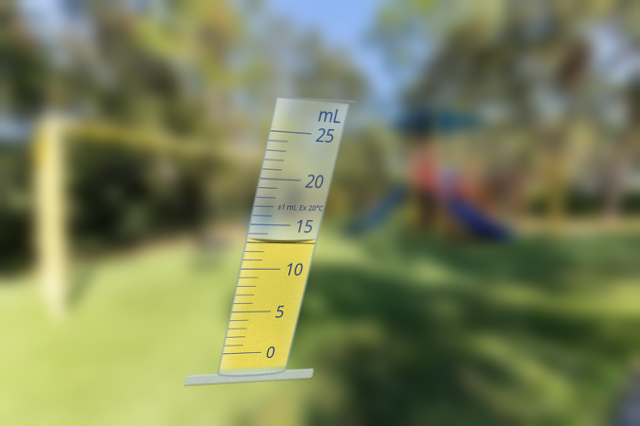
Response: 13 mL
